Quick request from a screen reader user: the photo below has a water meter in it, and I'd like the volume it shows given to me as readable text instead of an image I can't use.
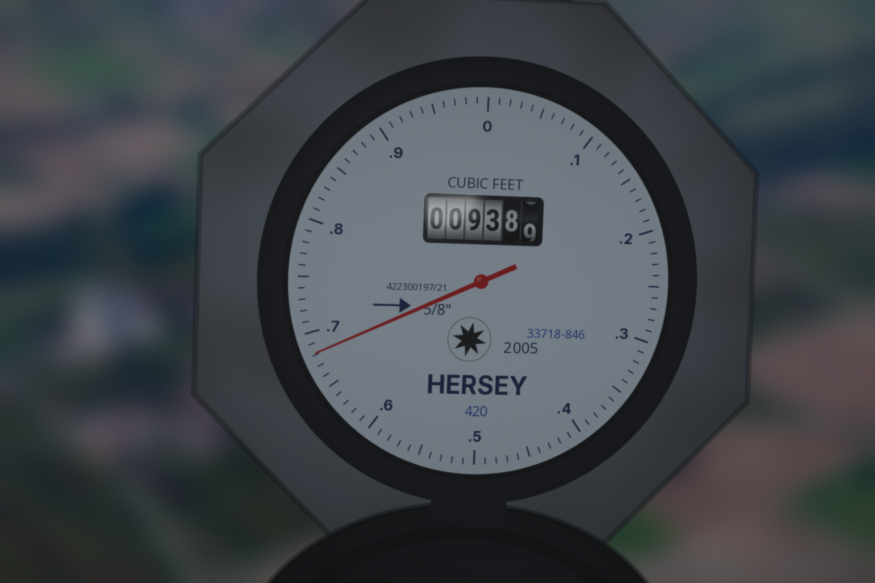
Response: 9388.68 ft³
